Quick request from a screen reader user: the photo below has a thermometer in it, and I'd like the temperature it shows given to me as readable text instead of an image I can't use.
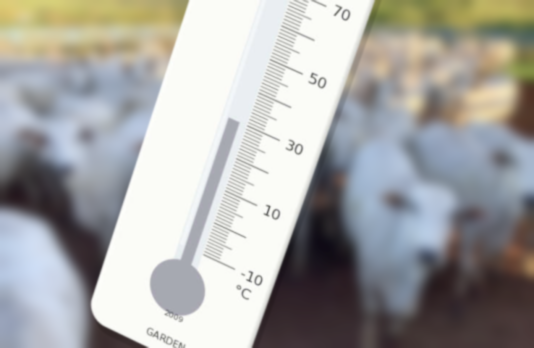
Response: 30 °C
